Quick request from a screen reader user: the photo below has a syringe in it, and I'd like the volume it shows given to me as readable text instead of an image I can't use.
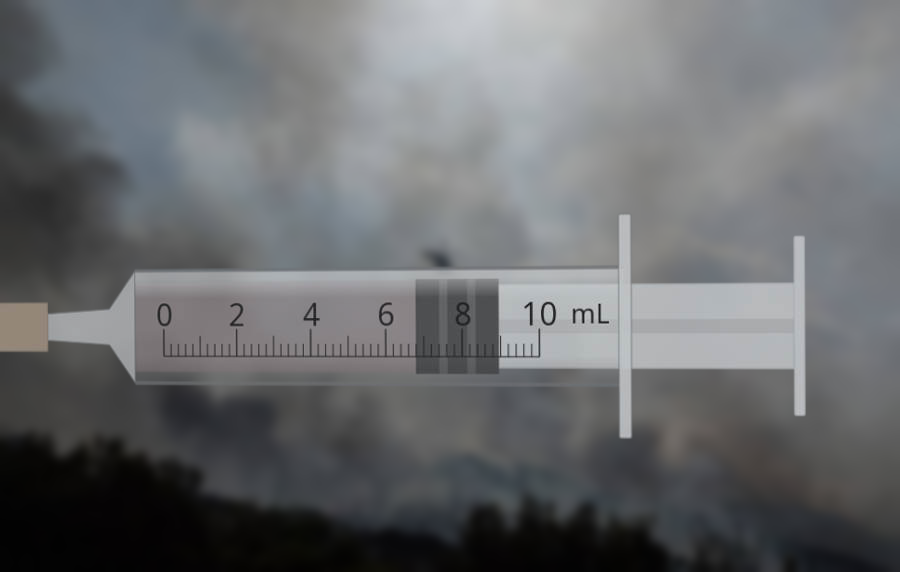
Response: 6.8 mL
